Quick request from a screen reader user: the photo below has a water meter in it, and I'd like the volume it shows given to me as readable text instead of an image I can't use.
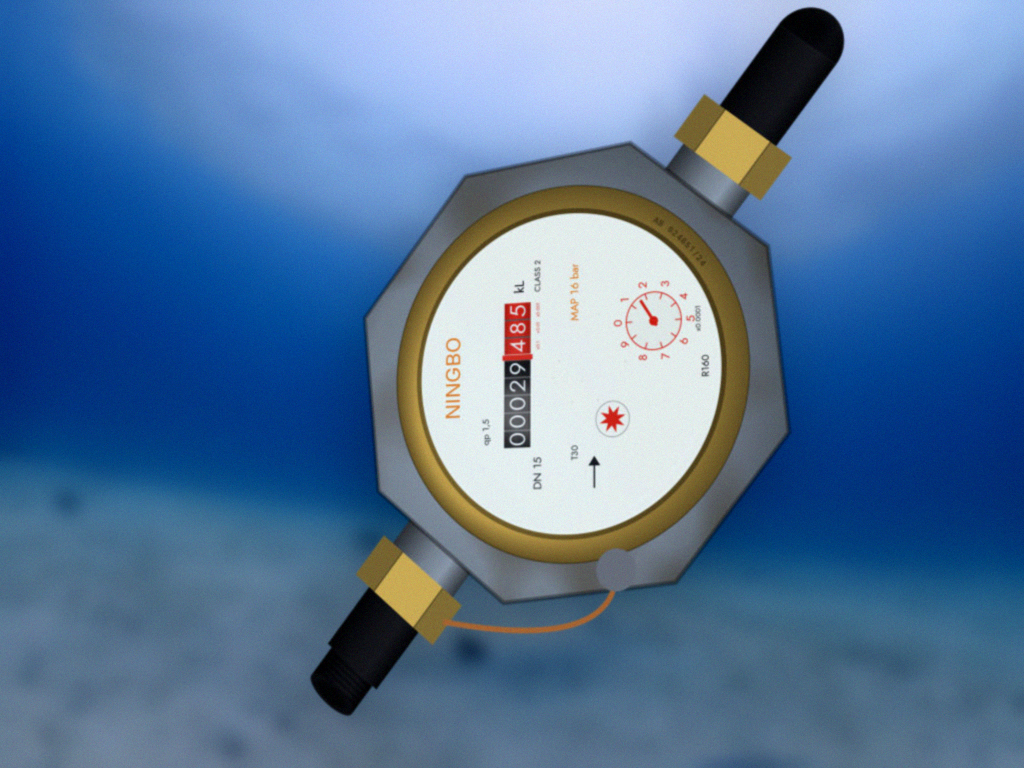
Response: 29.4851 kL
